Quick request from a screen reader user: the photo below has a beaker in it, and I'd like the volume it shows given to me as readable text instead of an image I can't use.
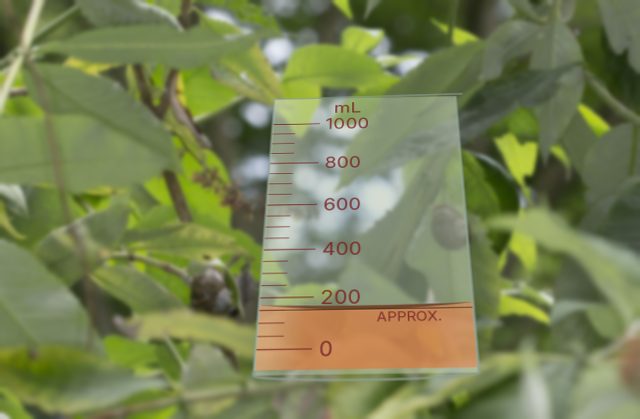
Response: 150 mL
